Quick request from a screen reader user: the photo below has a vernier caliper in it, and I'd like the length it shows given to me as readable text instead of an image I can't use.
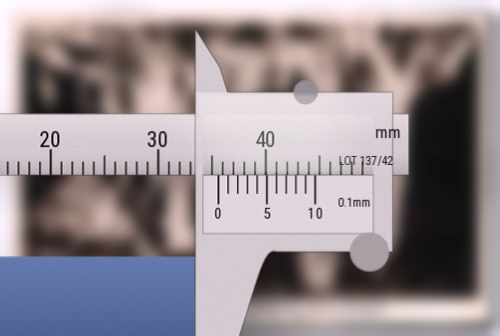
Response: 35.6 mm
